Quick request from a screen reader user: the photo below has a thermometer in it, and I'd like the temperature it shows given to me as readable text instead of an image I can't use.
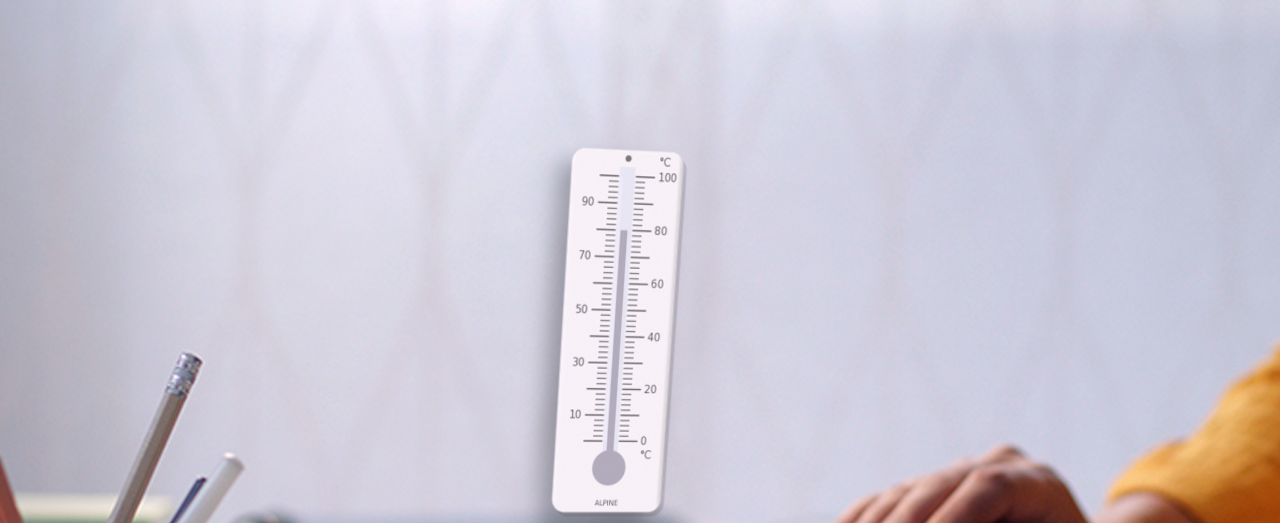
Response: 80 °C
